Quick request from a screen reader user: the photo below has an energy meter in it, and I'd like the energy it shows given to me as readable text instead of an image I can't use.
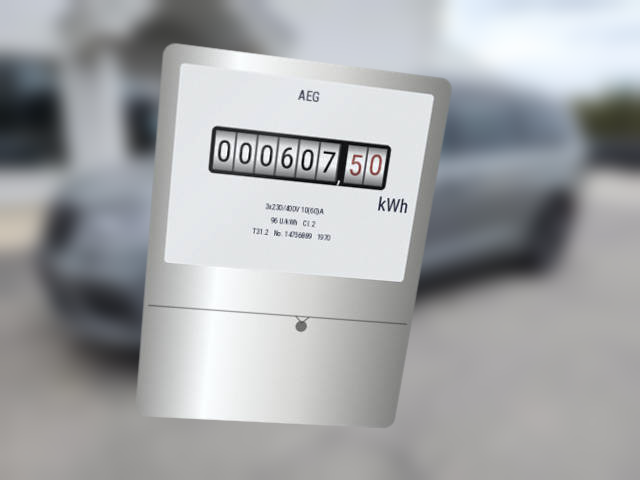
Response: 607.50 kWh
